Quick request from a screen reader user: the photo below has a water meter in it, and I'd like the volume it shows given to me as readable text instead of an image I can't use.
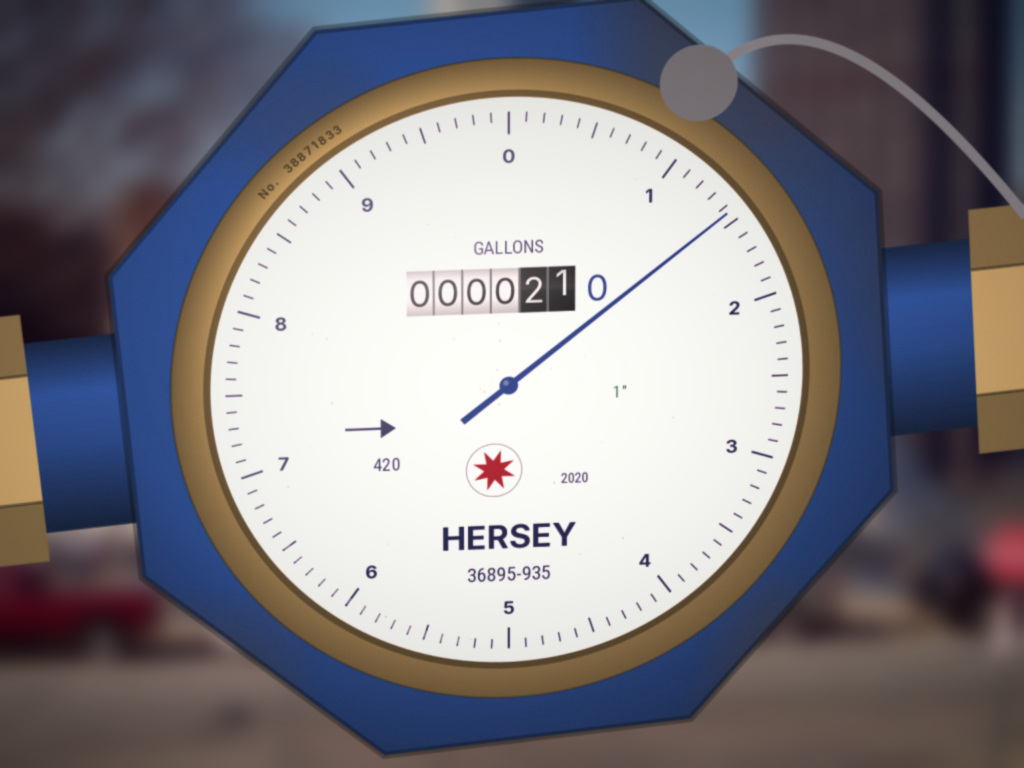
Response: 211.4 gal
